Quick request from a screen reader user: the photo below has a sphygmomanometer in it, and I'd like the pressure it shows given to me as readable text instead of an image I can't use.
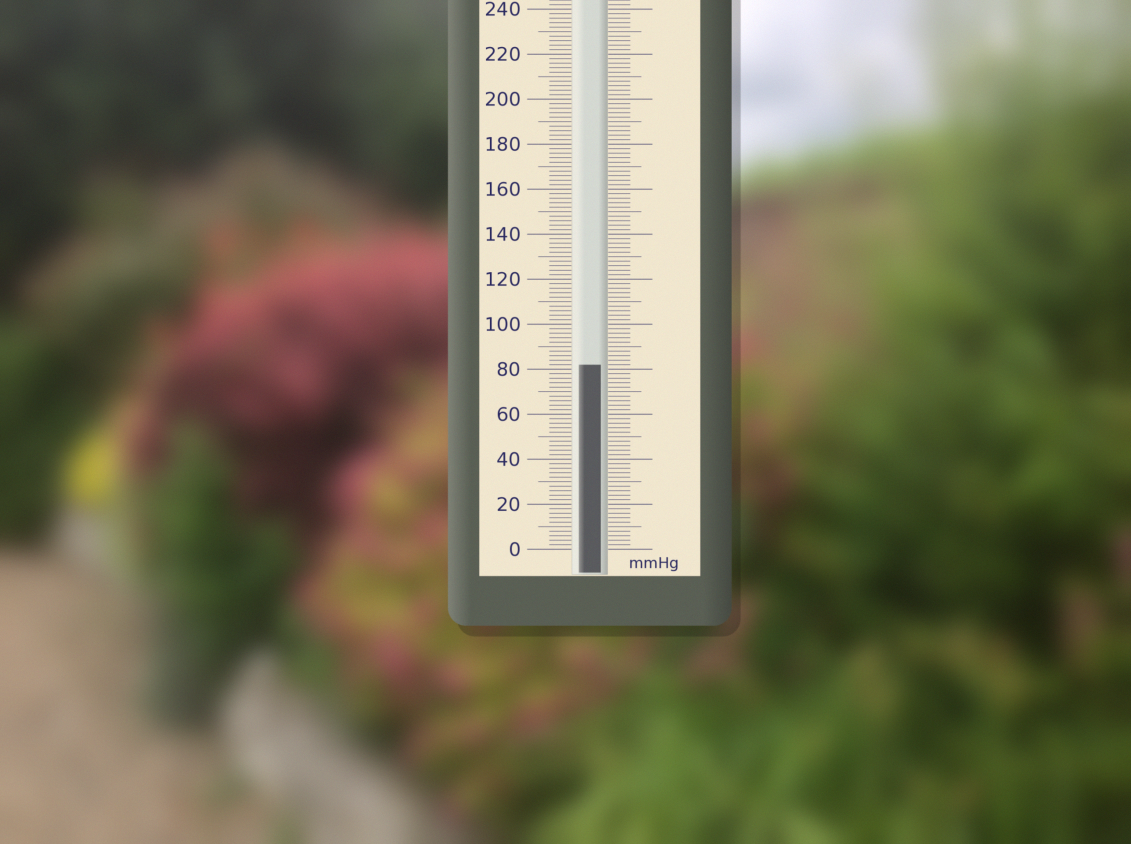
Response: 82 mmHg
